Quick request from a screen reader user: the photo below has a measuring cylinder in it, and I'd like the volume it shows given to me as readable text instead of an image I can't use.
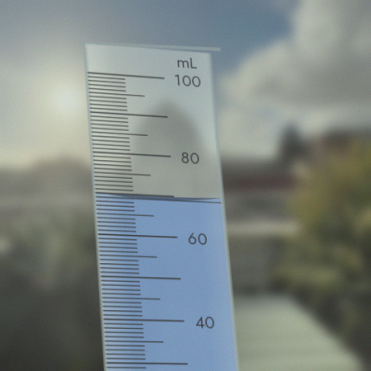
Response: 69 mL
